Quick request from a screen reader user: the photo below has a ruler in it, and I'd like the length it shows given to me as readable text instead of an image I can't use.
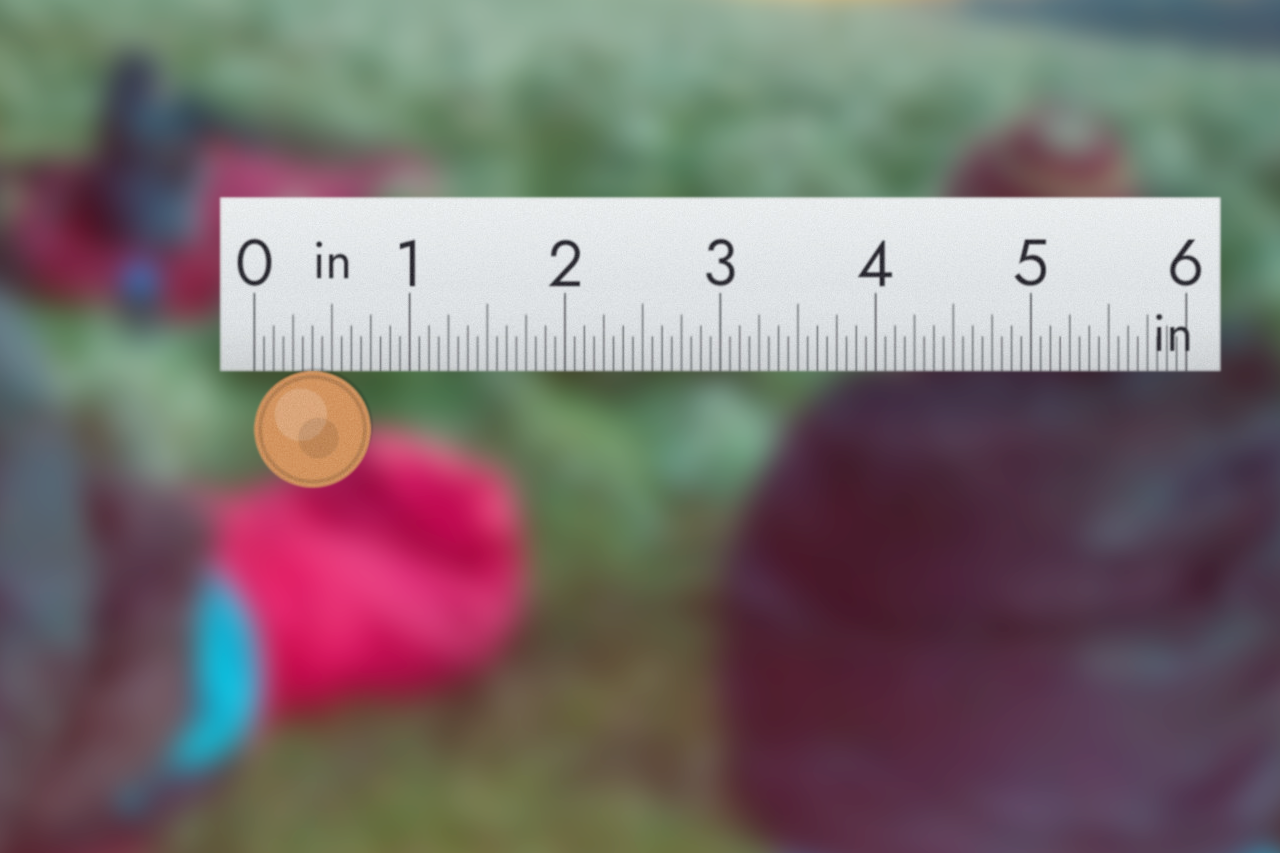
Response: 0.75 in
